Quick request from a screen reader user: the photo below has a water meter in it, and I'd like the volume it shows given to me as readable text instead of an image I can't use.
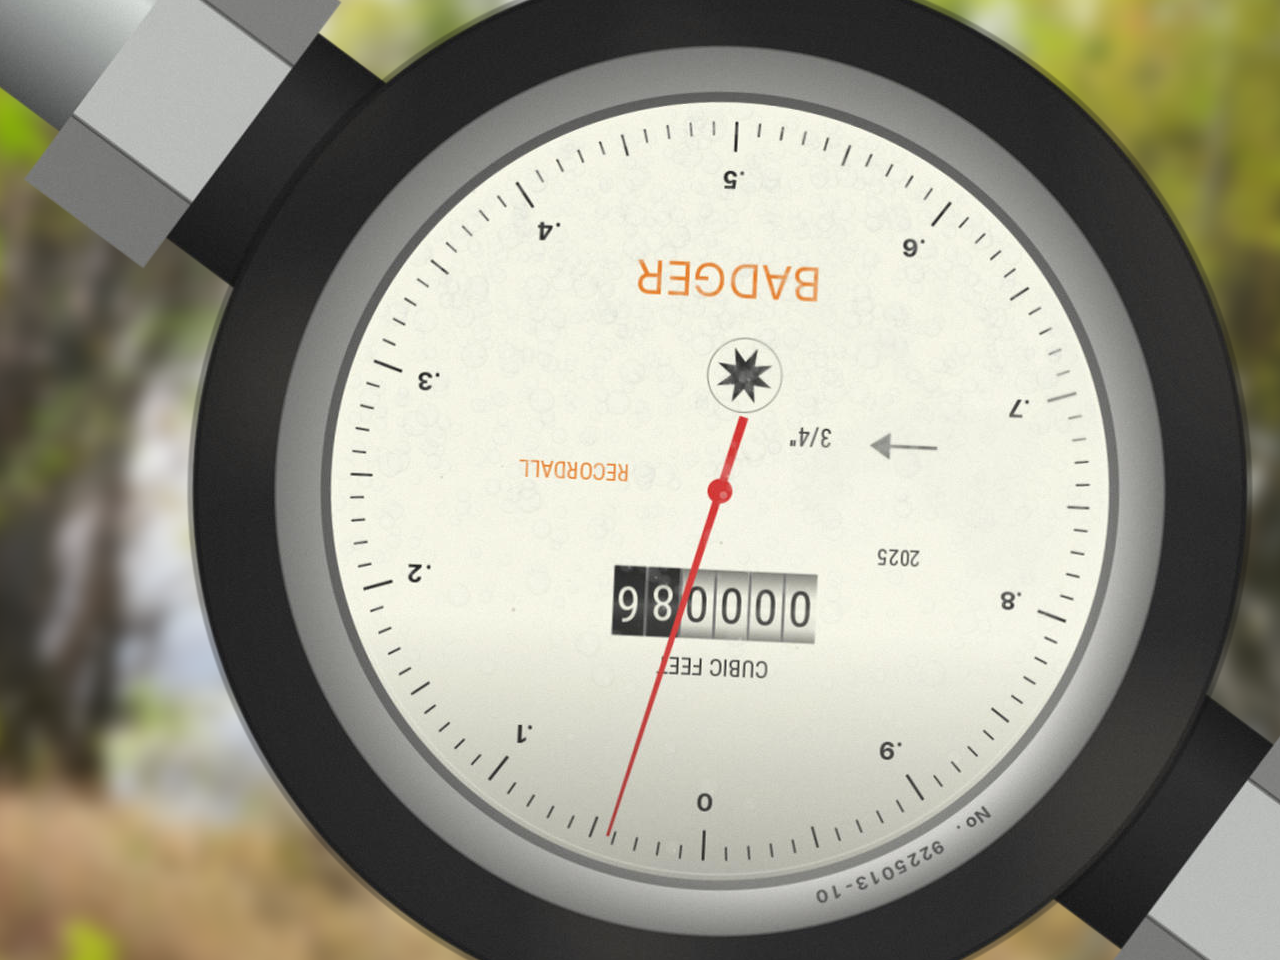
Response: 86.04 ft³
